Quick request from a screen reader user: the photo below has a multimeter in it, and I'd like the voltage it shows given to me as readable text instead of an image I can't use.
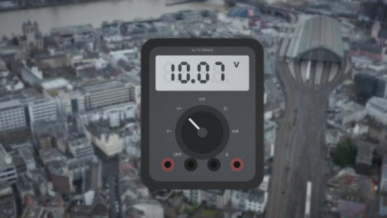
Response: 10.07 V
